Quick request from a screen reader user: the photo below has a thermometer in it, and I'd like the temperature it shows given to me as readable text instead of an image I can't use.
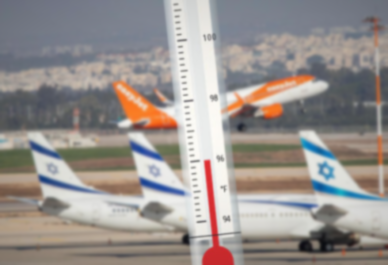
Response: 96 °F
